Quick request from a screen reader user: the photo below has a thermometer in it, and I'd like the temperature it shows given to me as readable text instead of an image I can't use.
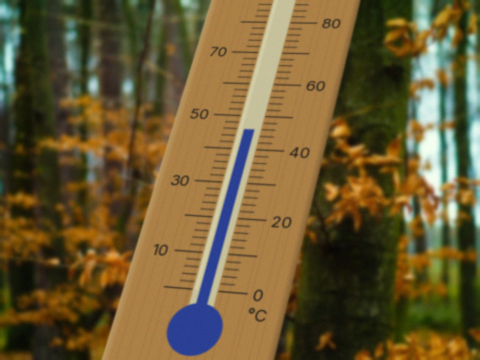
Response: 46 °C
